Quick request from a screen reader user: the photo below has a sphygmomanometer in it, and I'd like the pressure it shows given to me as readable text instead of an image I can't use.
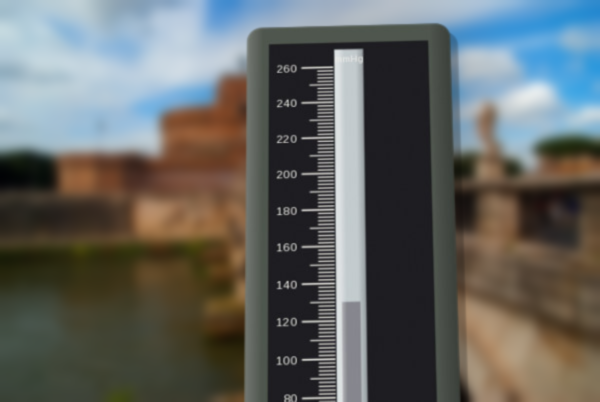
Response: 130 mmHg
